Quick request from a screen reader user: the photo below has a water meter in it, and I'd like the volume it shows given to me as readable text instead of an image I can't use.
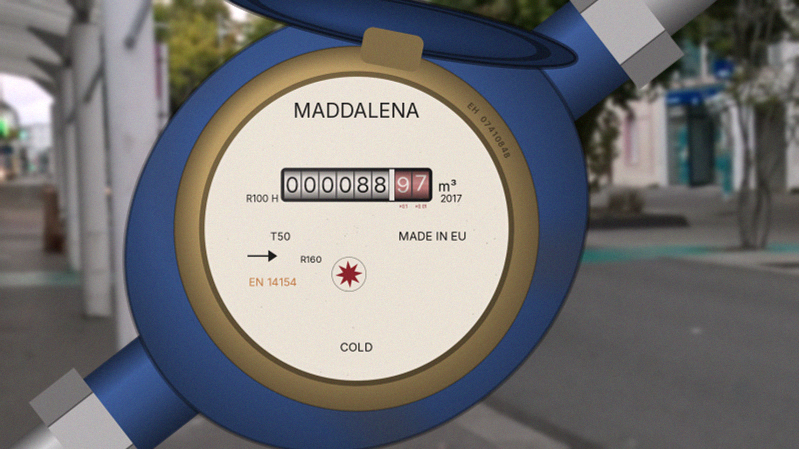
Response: 88.97 m³
